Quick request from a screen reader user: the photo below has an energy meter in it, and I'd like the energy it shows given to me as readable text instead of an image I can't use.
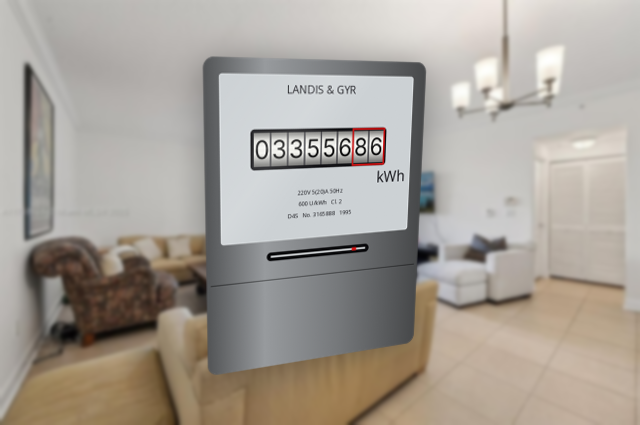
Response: 33556.86 kWh
